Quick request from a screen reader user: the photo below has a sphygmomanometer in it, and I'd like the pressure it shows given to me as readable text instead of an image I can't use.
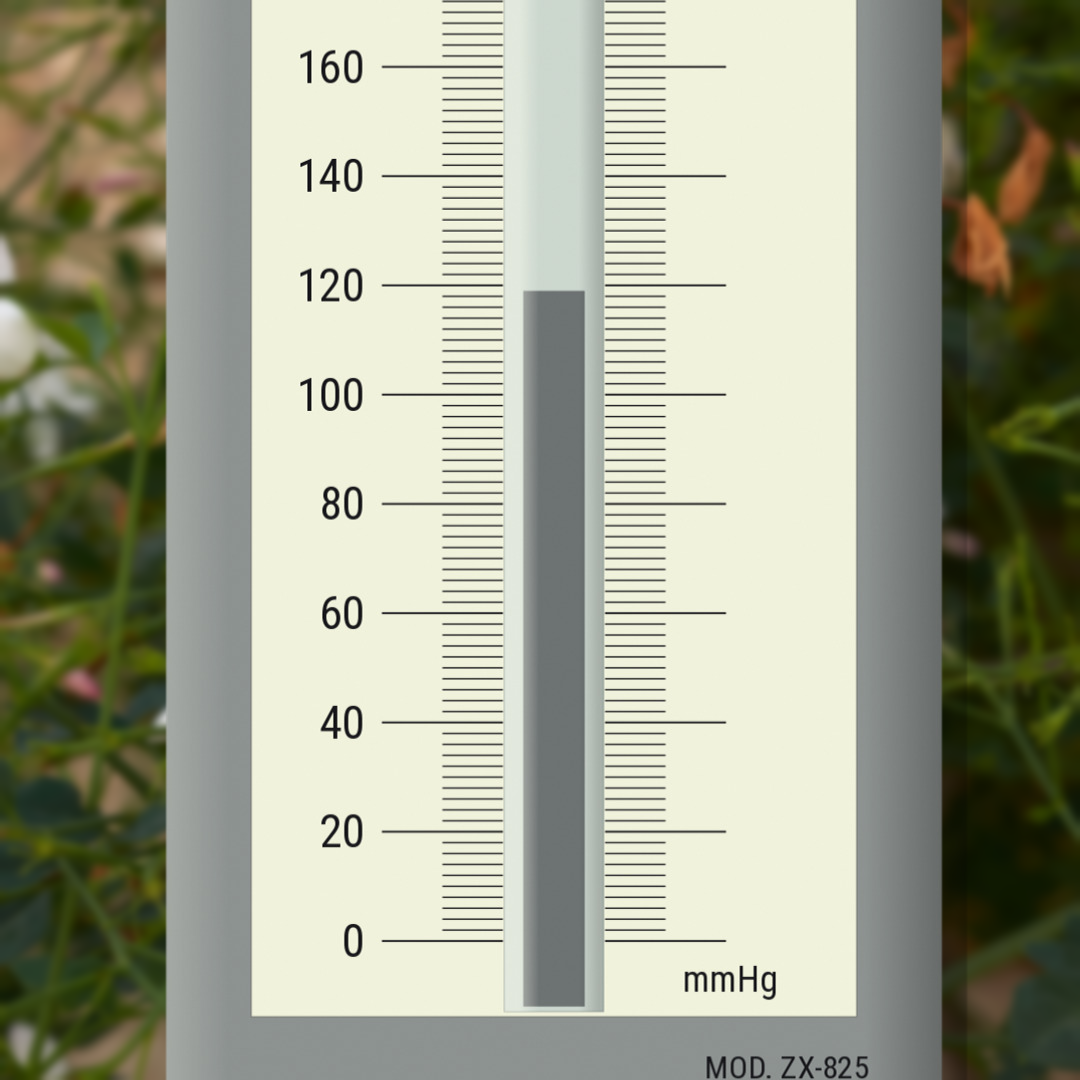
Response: 119 mmHg
